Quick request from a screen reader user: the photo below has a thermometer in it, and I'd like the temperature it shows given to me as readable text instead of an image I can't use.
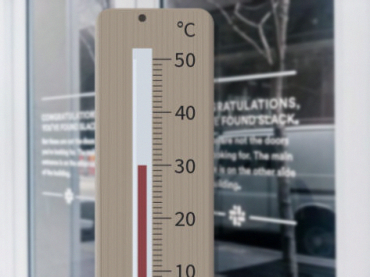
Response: 30 °C
